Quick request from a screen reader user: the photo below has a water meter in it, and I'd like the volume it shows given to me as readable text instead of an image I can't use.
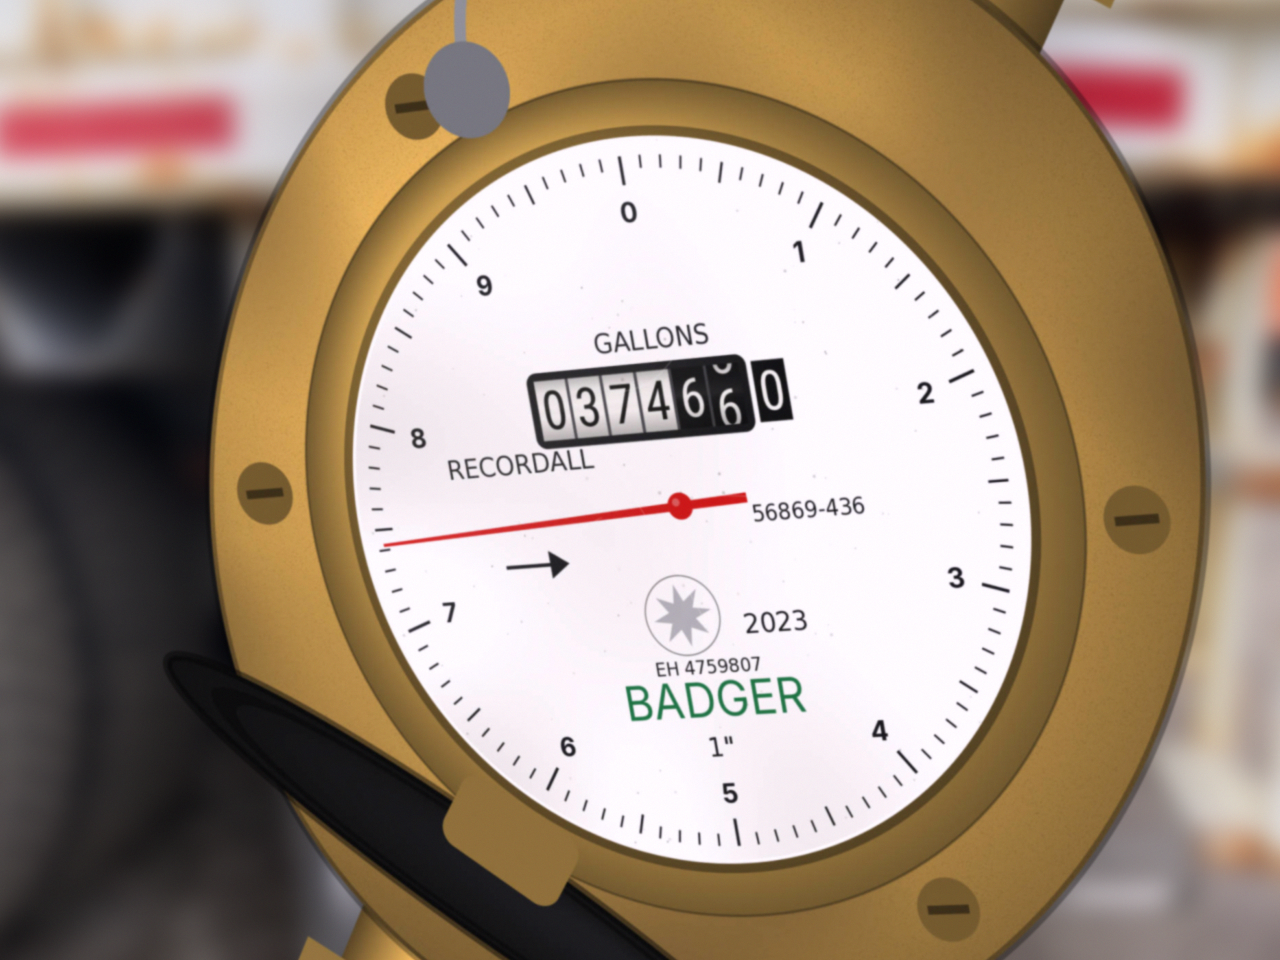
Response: 374657.4 gal
